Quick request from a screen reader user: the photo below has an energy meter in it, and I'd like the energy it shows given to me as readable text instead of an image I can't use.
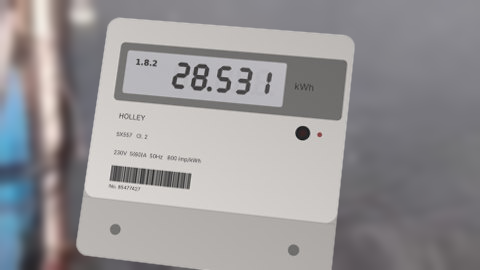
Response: 28.531 kWh
